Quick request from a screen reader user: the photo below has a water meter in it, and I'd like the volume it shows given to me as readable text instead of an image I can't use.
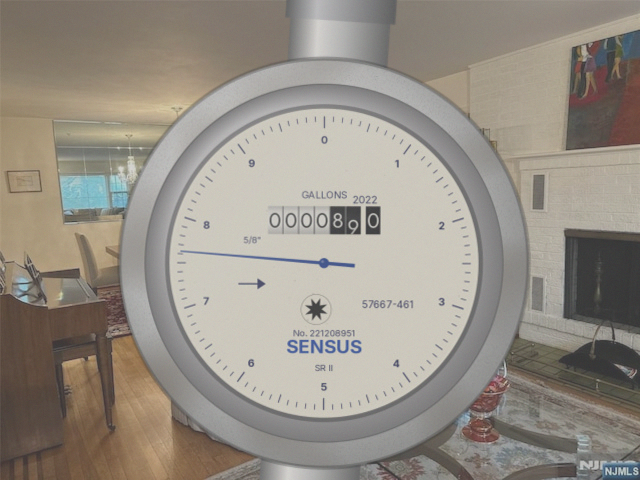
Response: 887.6 gal
